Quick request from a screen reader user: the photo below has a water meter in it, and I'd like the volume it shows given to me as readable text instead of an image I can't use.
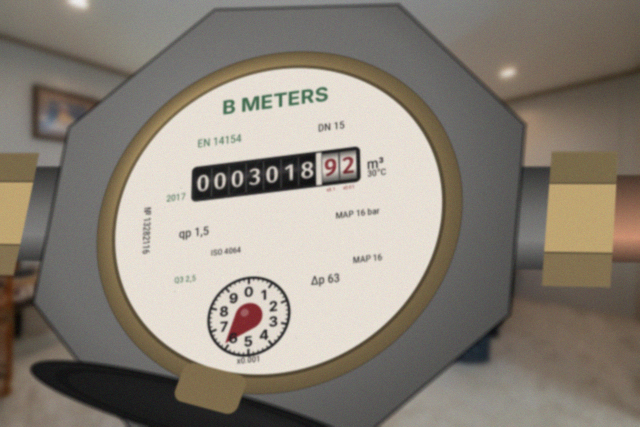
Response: 3018.926 m³
